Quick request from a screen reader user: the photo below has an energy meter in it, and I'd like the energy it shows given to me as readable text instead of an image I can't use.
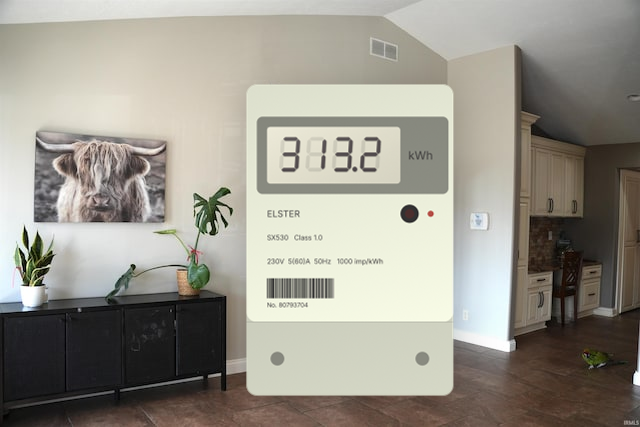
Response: 313.2 kWh
